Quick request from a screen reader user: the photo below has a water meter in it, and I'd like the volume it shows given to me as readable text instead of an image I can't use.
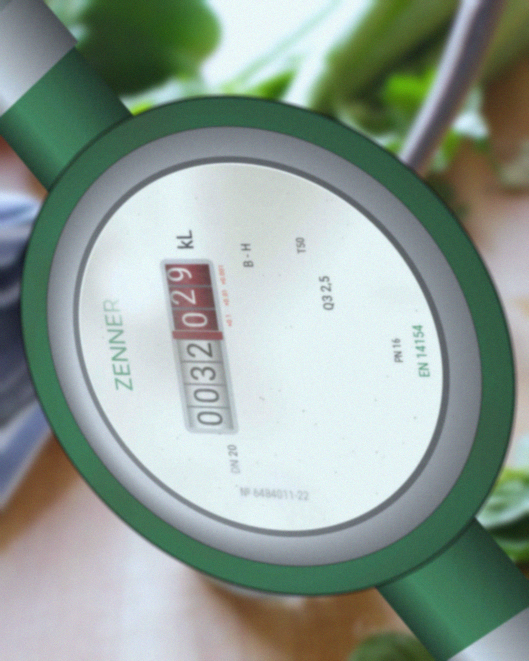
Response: 32.029 kL
